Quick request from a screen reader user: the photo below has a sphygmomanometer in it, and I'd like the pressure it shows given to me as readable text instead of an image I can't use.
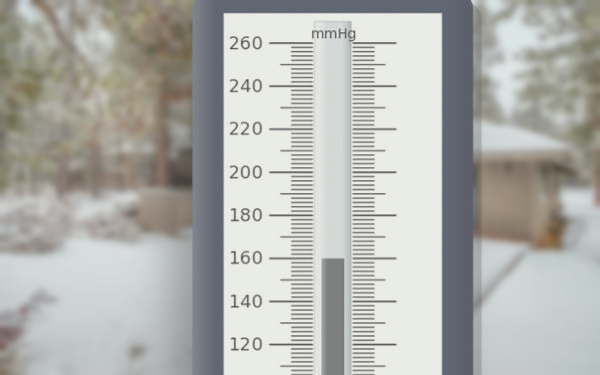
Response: 160 mmHg
